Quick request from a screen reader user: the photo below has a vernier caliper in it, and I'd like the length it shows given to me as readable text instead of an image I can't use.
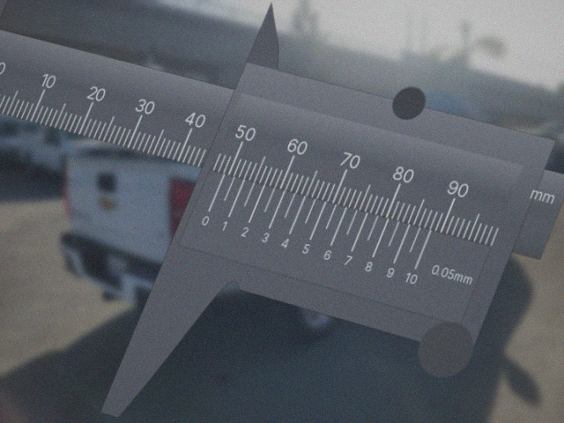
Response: 49.2 mm
